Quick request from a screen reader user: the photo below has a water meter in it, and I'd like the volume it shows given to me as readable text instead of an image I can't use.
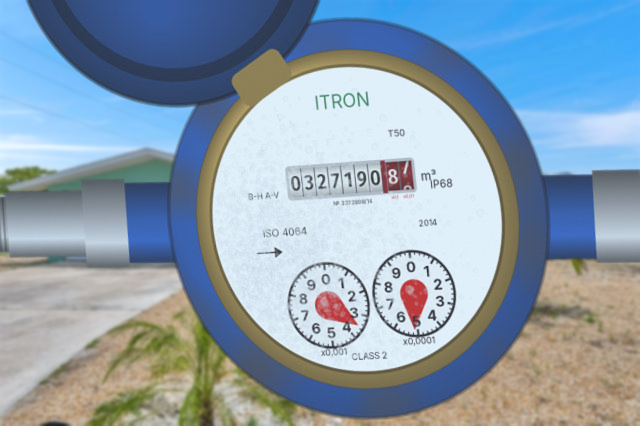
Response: 327190.8735 m³
